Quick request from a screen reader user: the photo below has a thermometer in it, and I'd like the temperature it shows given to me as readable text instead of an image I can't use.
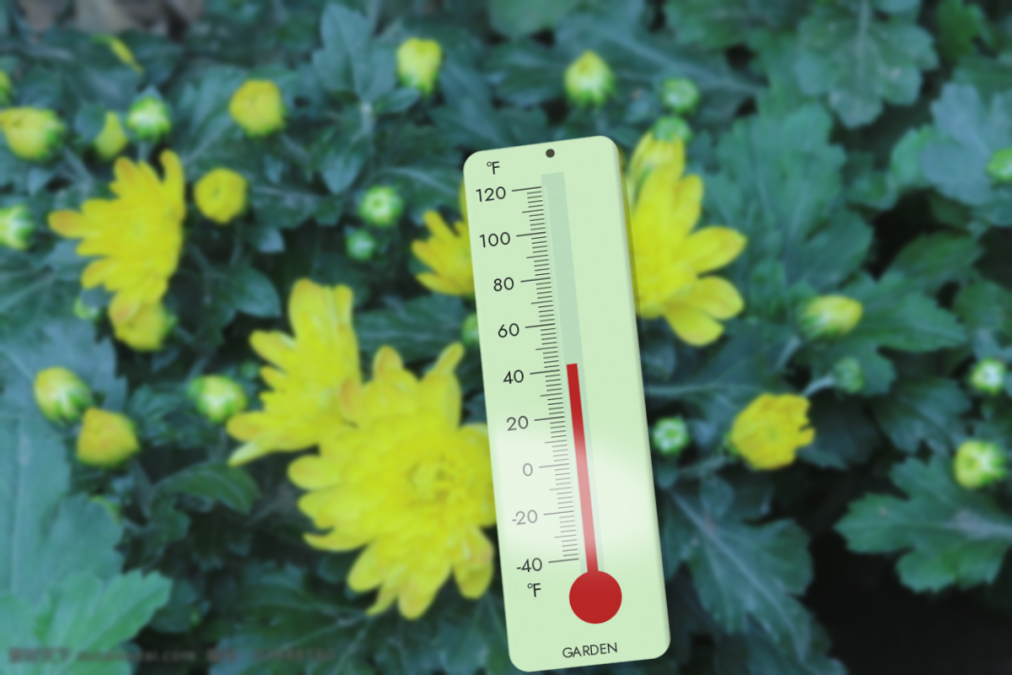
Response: 42 °F
